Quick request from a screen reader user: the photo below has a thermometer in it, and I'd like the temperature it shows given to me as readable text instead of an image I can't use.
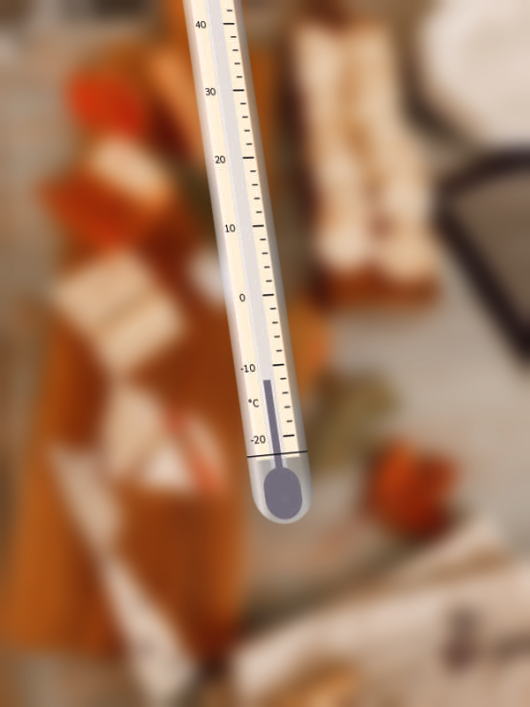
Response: -12 °C
